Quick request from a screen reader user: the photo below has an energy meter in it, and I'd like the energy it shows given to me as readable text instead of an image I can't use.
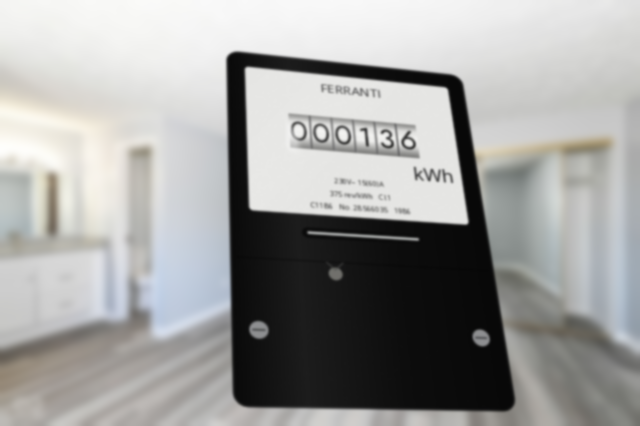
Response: 136 kWh
